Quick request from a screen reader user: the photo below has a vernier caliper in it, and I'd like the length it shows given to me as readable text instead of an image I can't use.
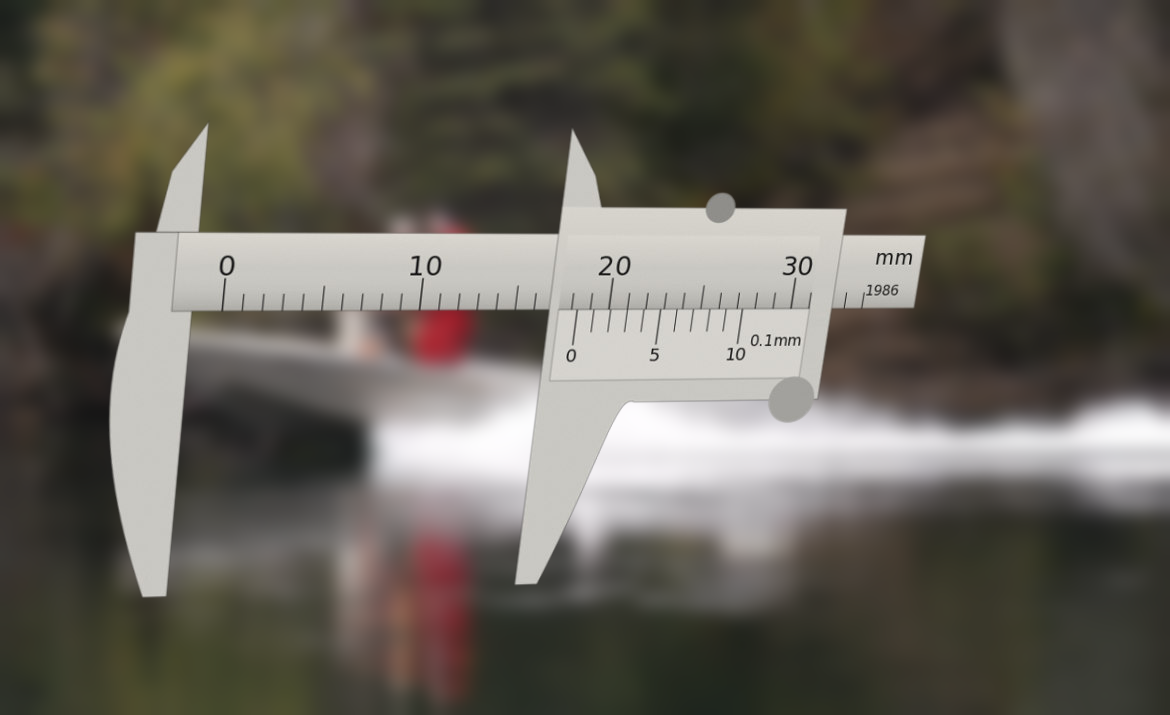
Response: 18.3 mm
